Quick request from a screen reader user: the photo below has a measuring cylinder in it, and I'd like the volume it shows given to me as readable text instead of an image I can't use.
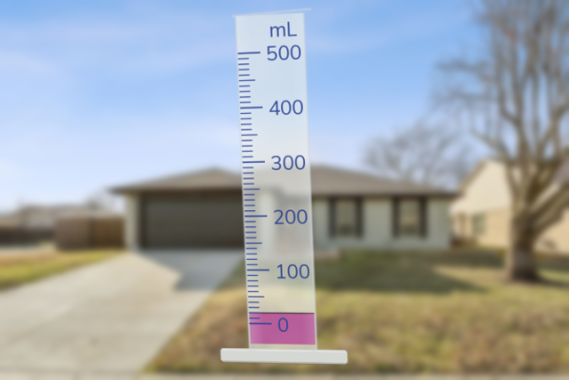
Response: 20 mL
